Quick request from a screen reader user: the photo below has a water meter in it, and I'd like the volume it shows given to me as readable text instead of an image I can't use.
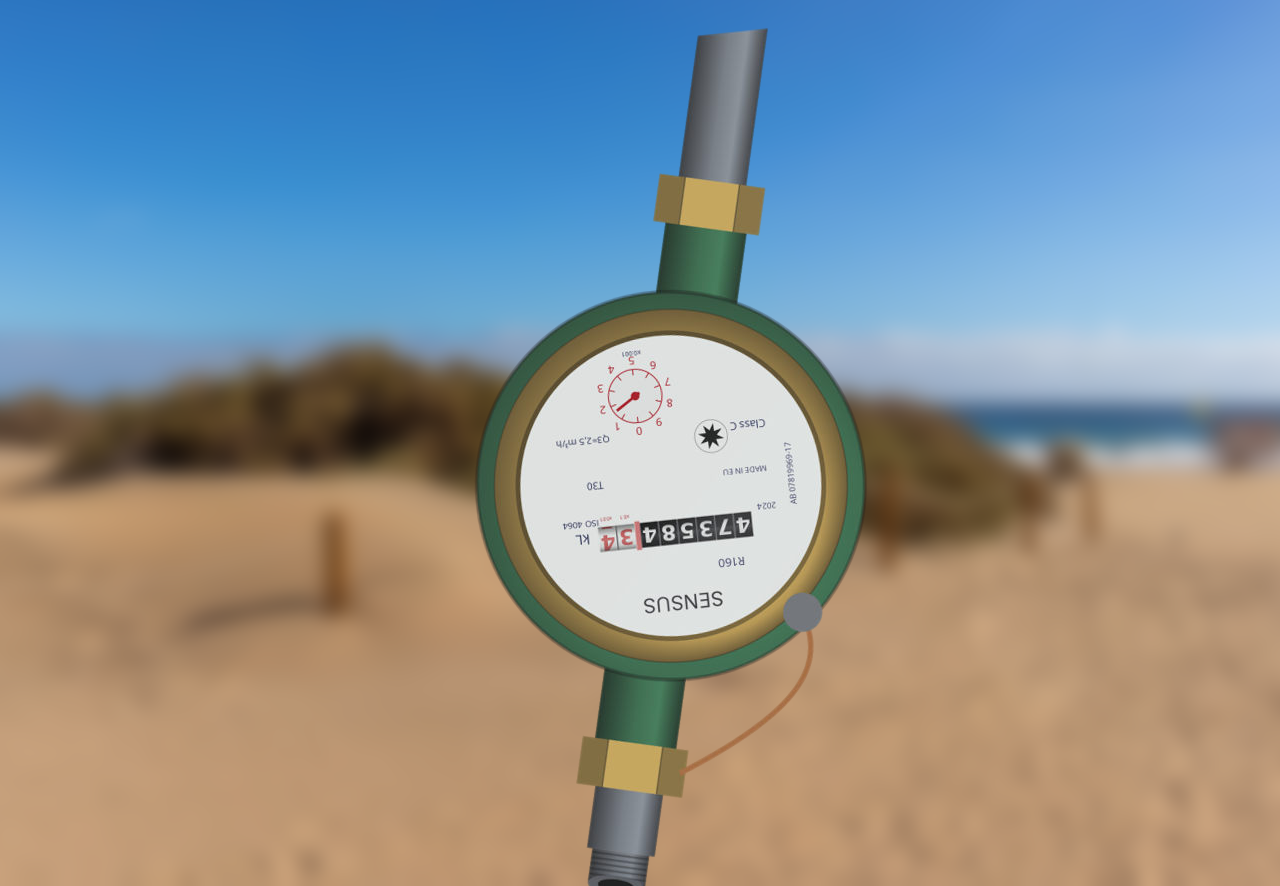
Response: 473584.341 kL
